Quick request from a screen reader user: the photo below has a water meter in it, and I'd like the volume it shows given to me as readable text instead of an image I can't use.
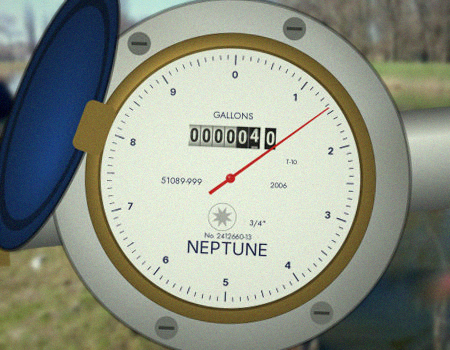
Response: 41.4 gal
